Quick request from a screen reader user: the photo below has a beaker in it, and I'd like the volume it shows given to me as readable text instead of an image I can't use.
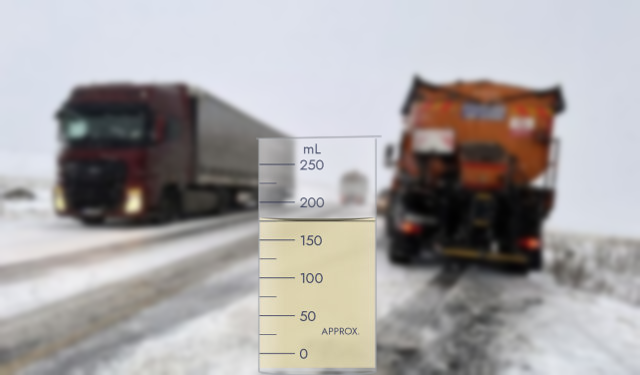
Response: 175 mL
